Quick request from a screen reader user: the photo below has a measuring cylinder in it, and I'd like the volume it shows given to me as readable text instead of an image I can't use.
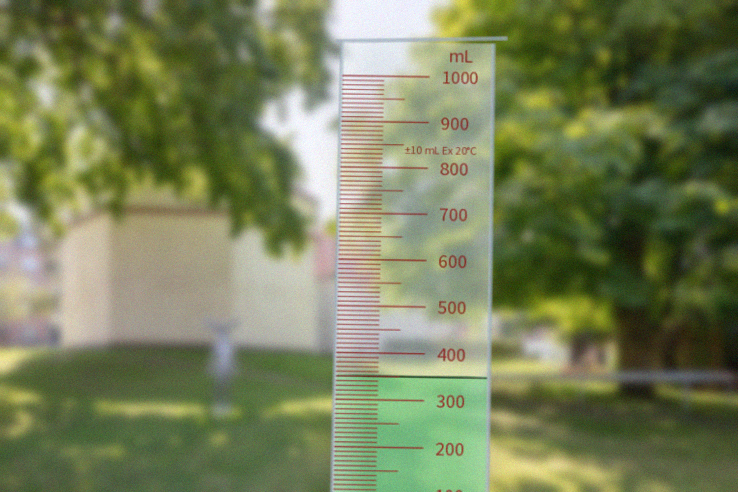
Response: 350 mL
